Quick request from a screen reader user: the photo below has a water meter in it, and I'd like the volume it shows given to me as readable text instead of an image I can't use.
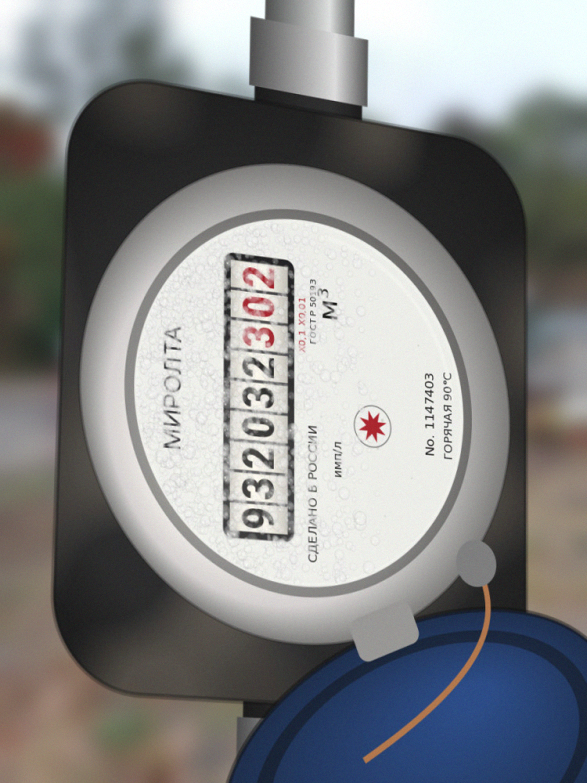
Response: 932032.302 m³
